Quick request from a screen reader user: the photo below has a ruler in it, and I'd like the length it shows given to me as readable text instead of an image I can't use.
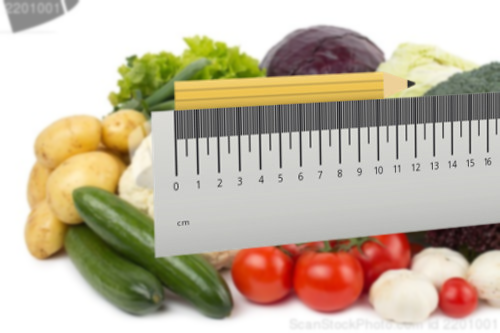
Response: 12 cm
